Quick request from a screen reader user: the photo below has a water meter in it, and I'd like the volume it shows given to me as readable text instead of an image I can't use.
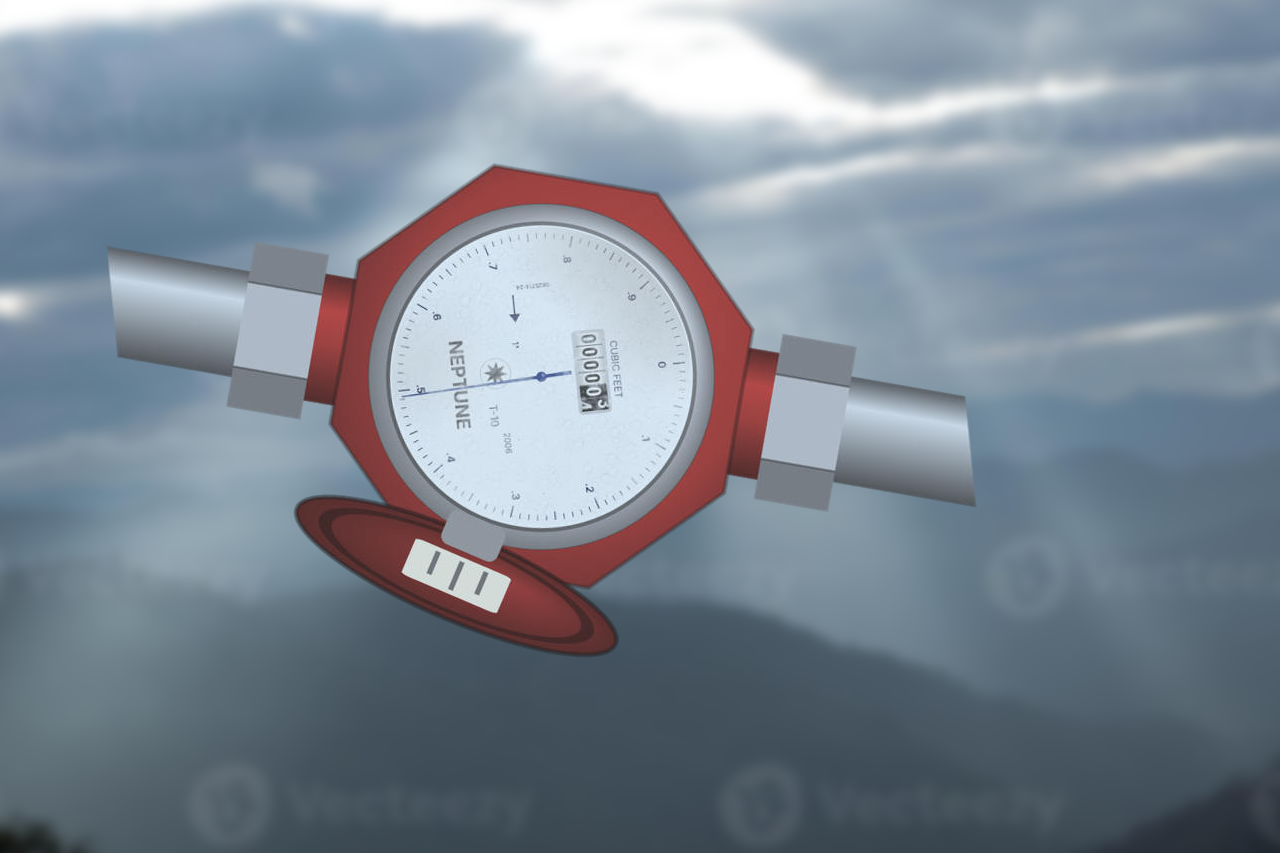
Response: 3.49 ft³
